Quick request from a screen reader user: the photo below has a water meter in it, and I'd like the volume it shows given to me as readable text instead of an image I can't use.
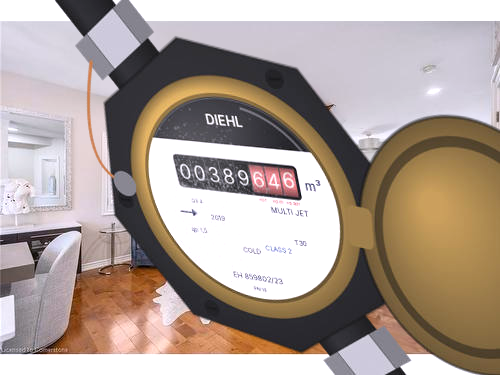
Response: 389.646 m³
